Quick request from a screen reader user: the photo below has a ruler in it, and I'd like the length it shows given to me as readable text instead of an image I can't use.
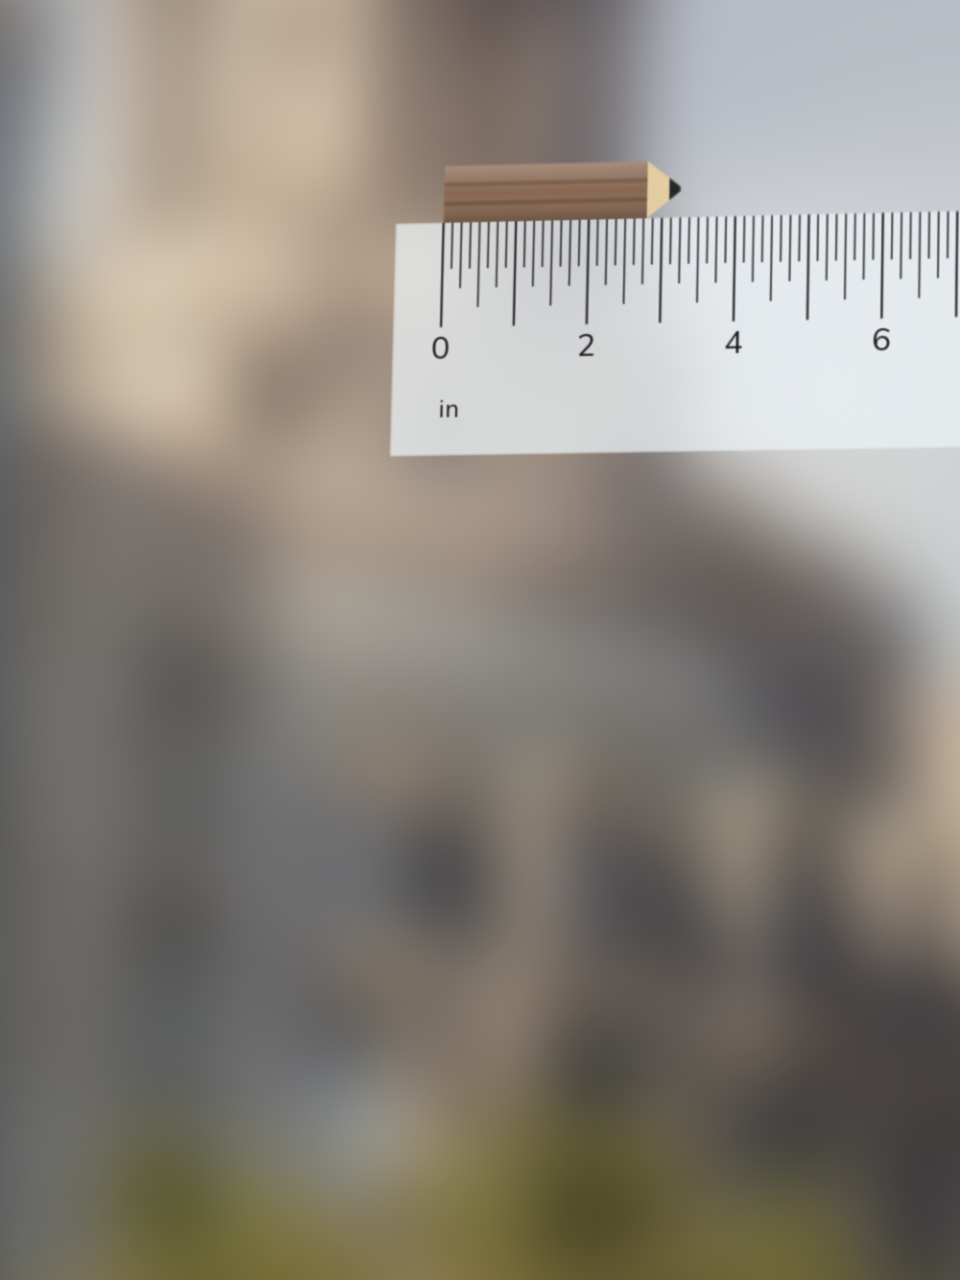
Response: 3.25 in
